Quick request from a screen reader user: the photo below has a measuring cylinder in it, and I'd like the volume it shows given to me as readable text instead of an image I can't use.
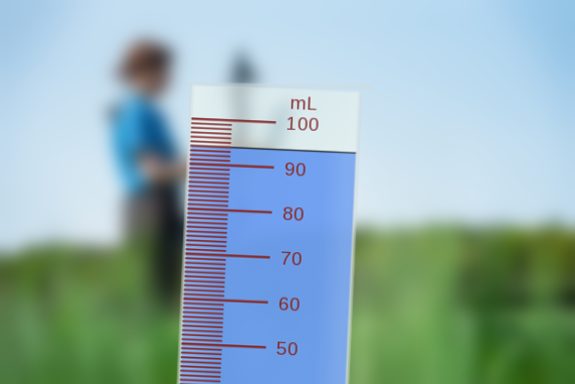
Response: 94 mL
